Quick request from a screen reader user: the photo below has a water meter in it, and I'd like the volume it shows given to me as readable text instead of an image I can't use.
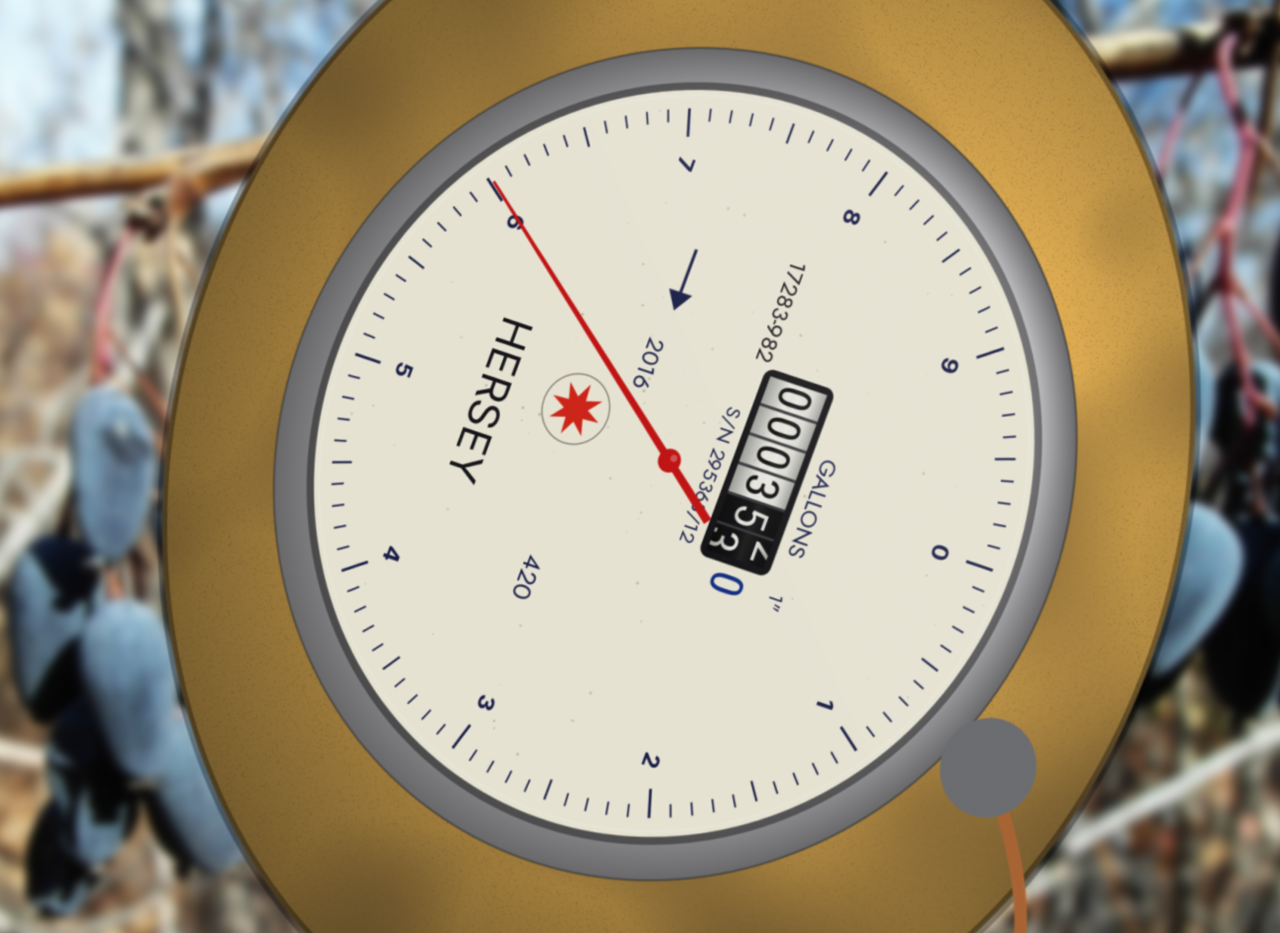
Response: 3526.0 gal
